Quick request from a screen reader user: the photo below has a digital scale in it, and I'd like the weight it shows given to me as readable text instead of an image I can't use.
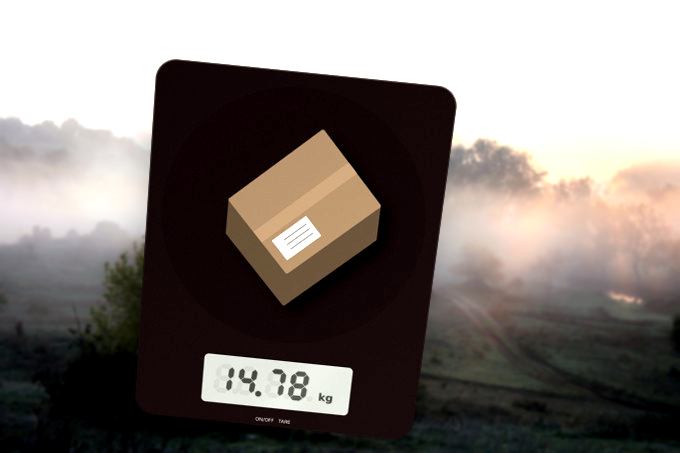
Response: 14.78 kg
